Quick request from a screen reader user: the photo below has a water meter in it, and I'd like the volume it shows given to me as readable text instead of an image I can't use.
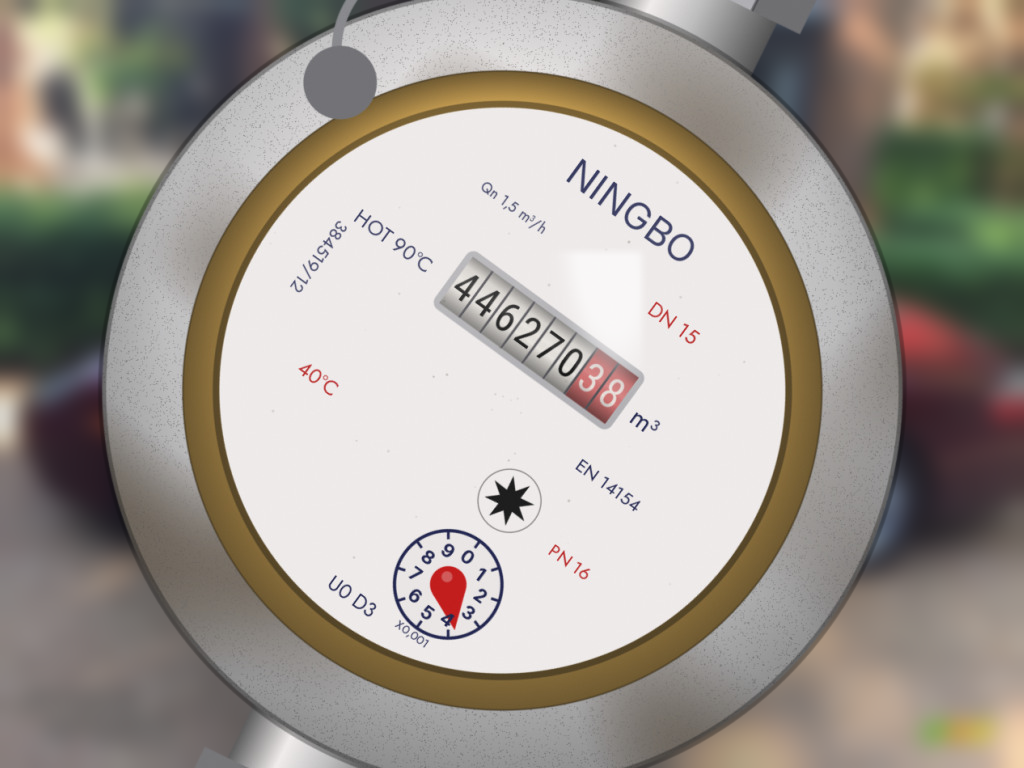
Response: 446270.383 m³
